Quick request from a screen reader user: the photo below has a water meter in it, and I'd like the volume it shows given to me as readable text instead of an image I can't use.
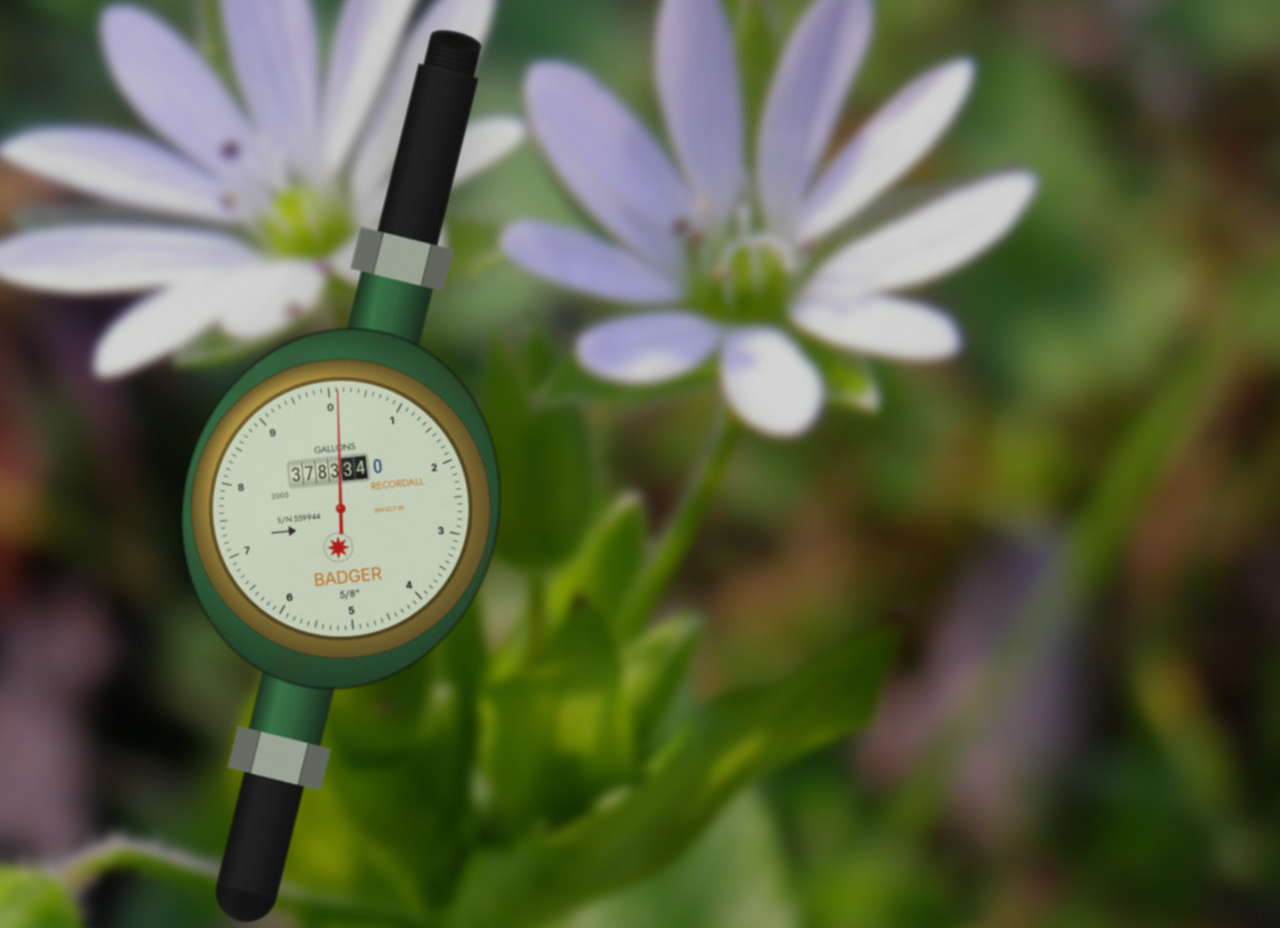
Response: 3783340.1 gal
